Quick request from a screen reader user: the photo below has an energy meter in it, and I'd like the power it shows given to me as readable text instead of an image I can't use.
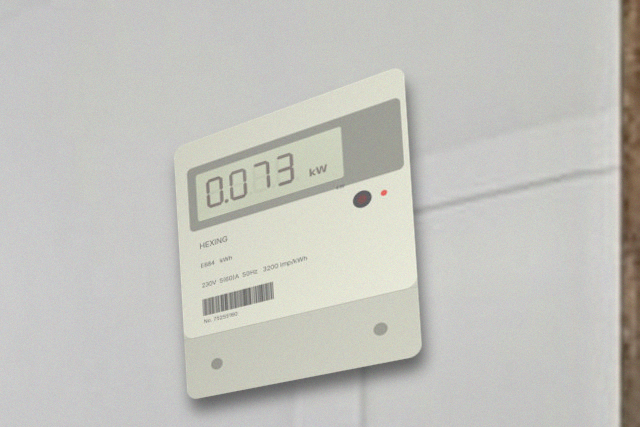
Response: 0.073 kW
